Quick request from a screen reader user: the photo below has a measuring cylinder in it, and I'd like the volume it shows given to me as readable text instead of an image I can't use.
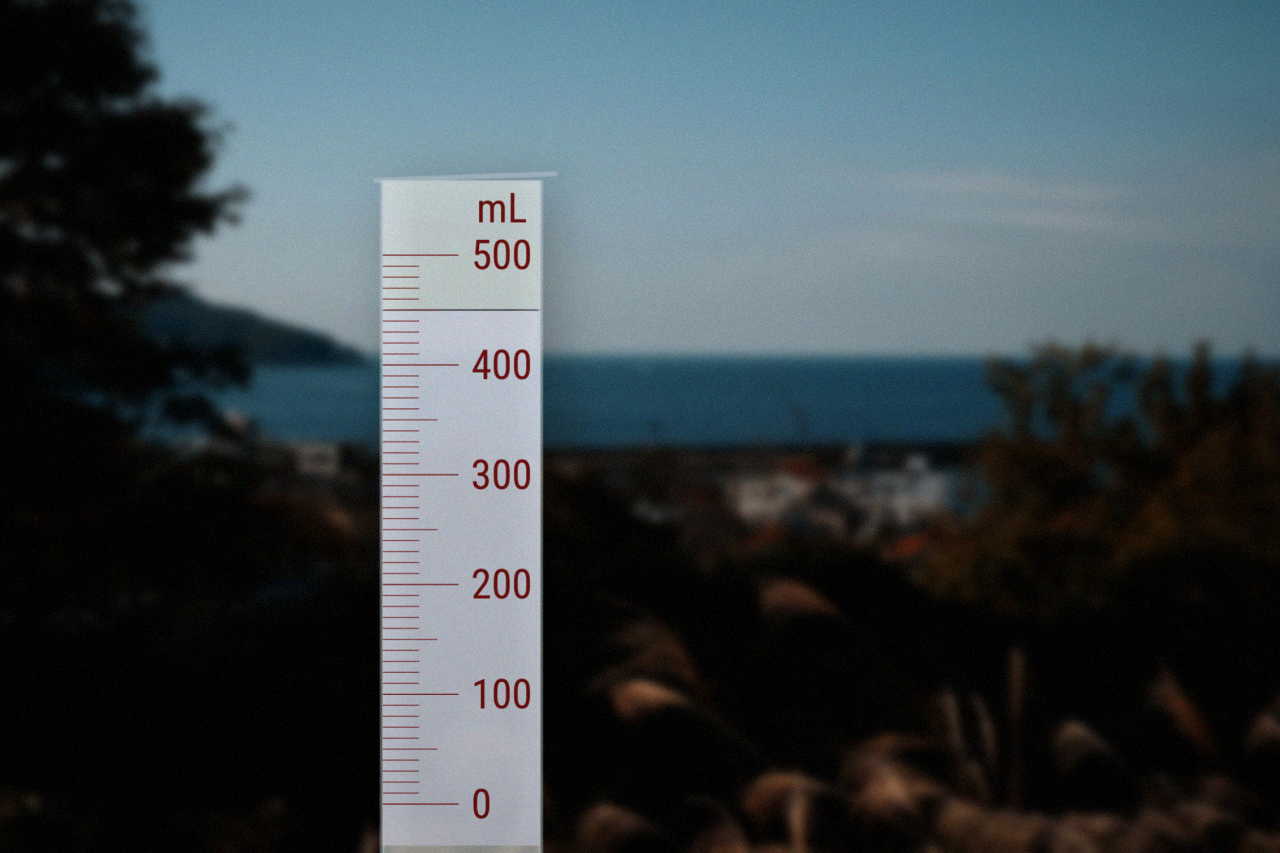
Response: 450 mL
